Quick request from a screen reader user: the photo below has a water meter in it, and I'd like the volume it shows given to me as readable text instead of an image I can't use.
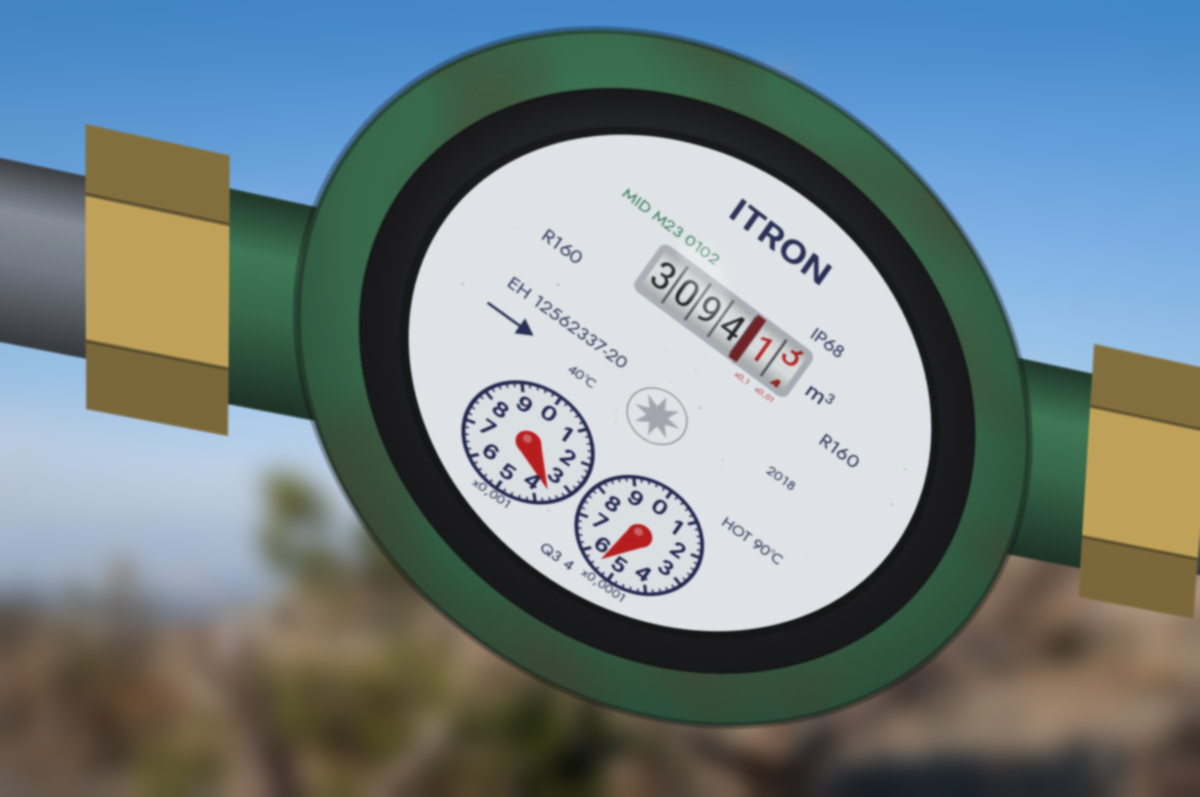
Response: 3094.1335 m³
